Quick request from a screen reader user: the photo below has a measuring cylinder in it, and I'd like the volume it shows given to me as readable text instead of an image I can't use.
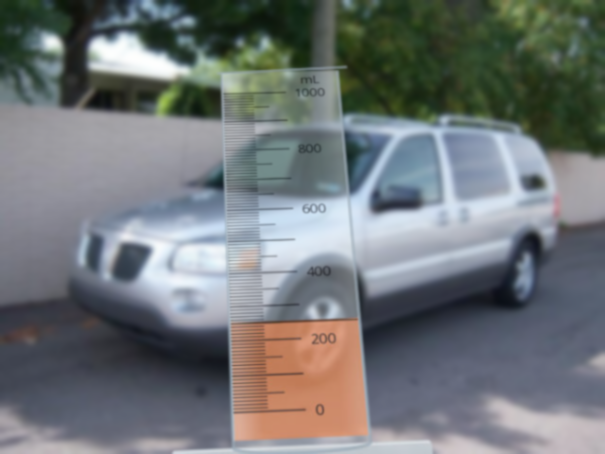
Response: 250 mL
